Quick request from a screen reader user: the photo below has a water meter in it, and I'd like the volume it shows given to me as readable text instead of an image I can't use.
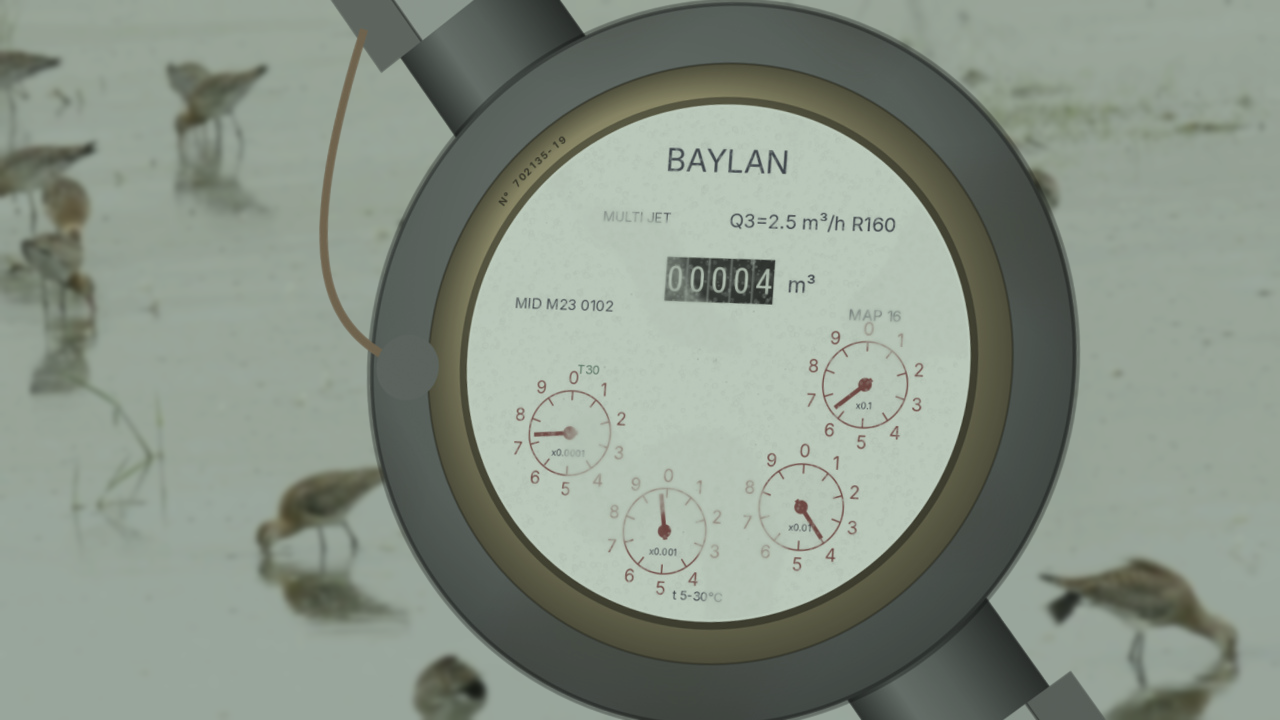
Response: 4.6397 m³
